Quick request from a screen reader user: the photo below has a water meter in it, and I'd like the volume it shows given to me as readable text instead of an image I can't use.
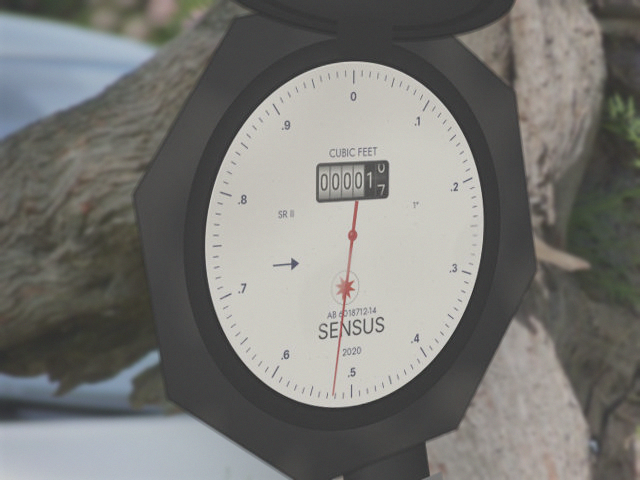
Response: 16.52 ft³
